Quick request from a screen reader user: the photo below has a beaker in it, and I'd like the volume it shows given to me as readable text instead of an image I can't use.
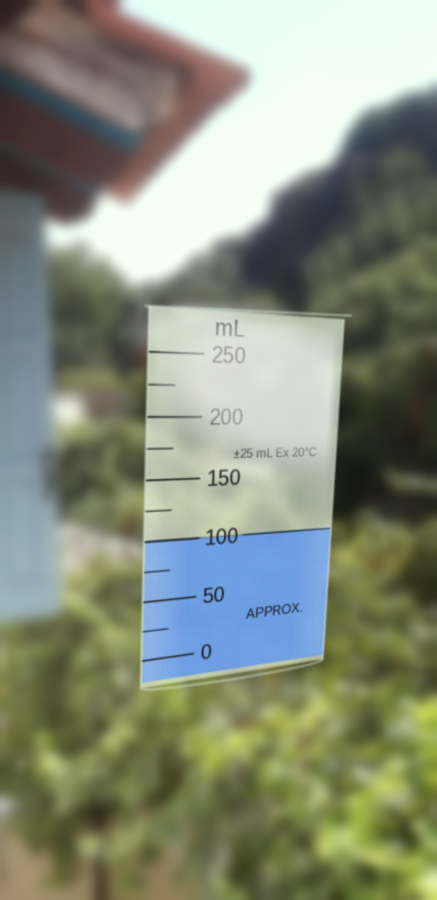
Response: 100 mL
